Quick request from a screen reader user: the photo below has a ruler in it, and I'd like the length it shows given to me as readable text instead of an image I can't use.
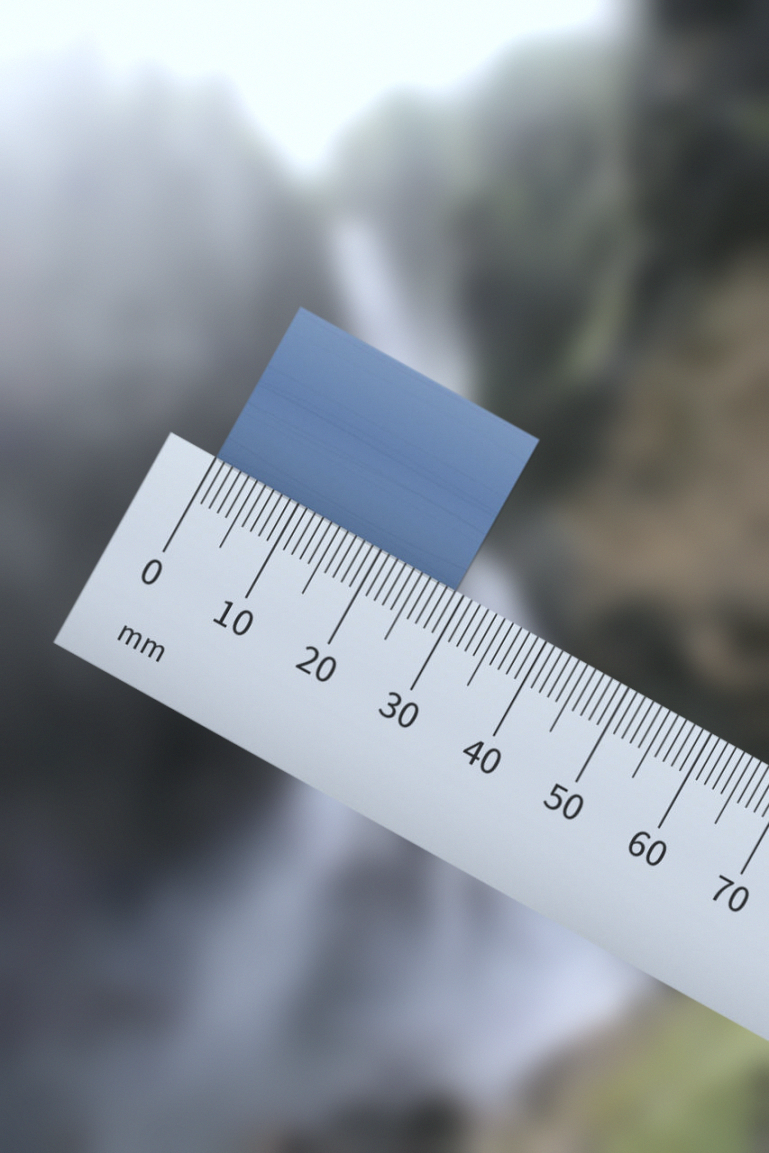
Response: 29 mm
